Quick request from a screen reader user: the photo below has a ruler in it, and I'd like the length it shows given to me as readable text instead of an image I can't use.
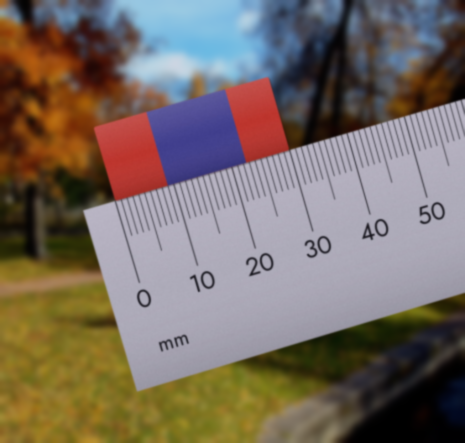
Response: 30 mm
